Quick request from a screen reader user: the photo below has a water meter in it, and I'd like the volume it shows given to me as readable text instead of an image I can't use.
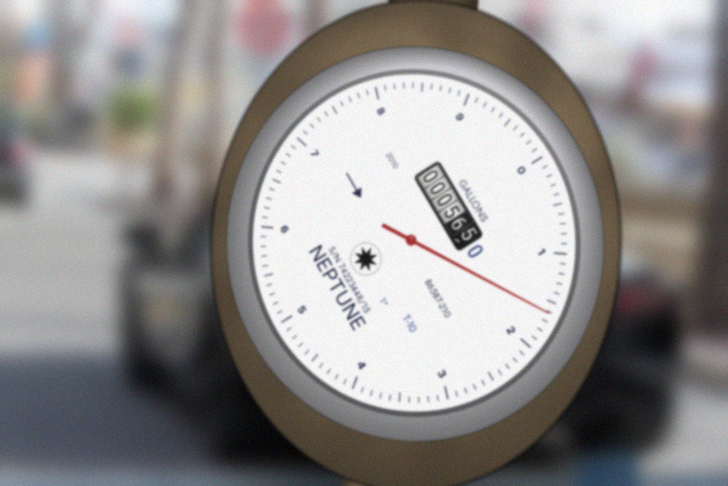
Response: 5651.6 gal
